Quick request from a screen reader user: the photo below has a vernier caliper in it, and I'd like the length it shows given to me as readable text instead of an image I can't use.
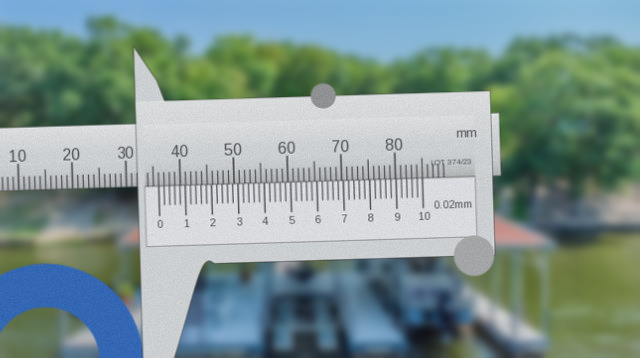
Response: 36.0 mm
